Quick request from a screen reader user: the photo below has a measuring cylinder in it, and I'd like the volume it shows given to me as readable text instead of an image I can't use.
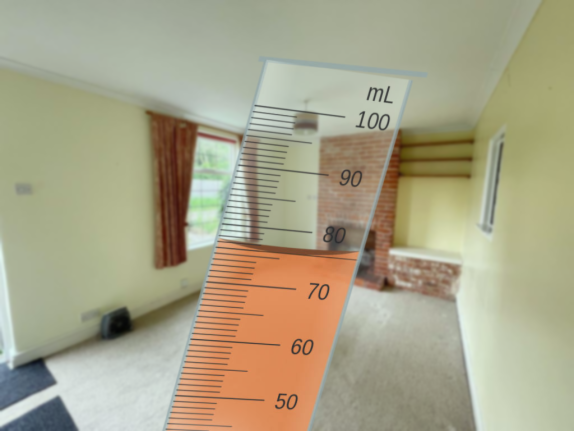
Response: 76 mL
